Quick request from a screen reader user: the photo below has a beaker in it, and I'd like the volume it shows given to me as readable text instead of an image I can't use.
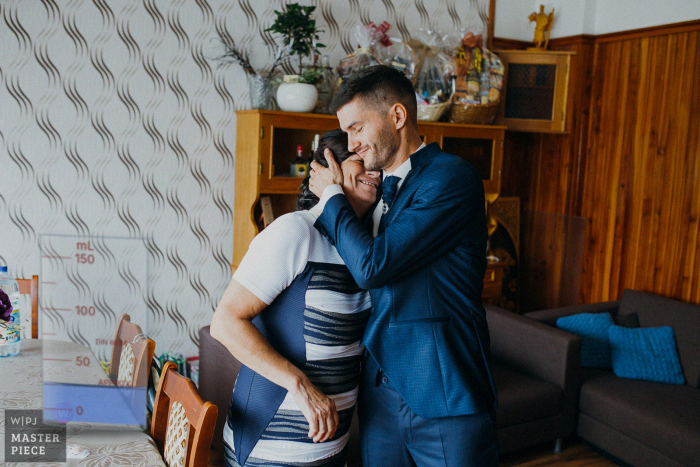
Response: 25 mL
